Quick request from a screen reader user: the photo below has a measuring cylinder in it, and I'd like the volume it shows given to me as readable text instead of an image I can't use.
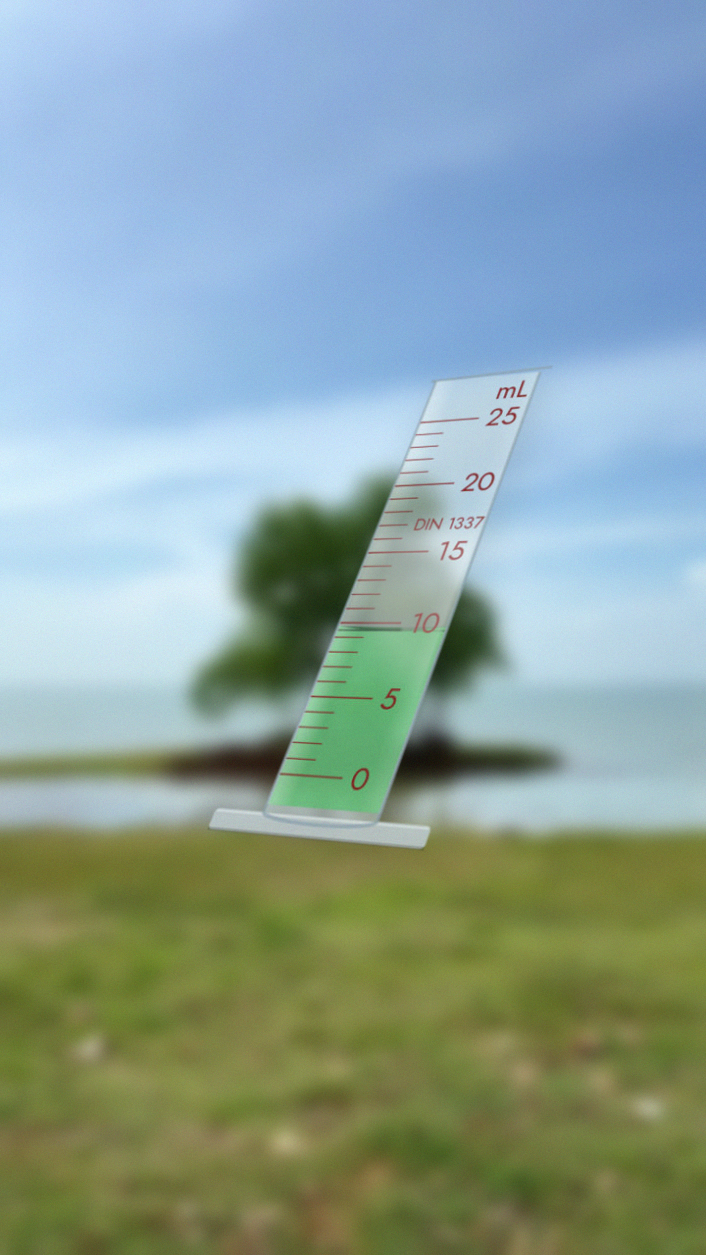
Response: 9.5 mL
